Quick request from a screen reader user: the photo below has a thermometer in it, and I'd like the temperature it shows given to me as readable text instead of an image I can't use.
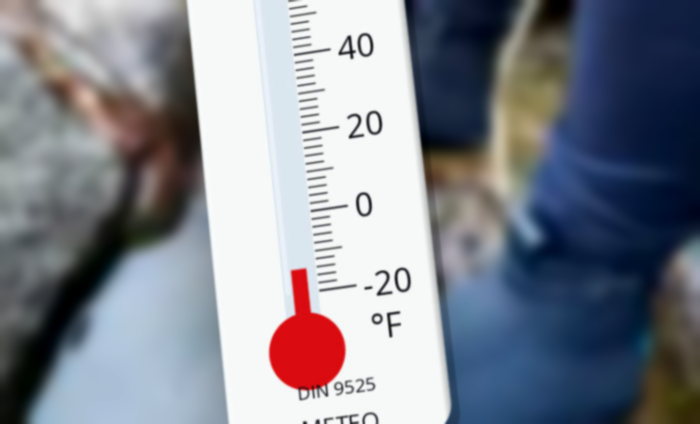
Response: -14 °F
